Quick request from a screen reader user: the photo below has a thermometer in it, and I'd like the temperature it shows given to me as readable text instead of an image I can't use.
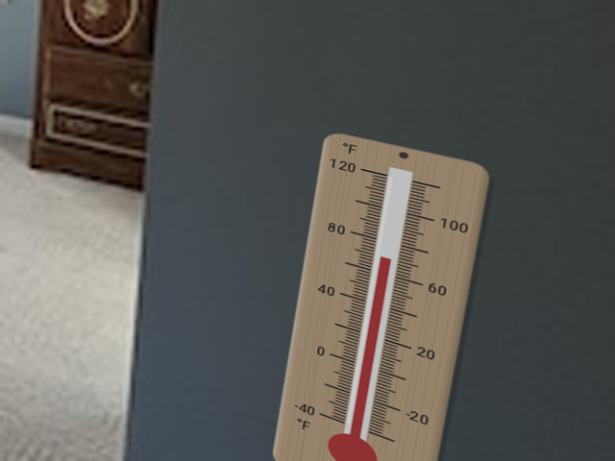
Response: 70 °F
